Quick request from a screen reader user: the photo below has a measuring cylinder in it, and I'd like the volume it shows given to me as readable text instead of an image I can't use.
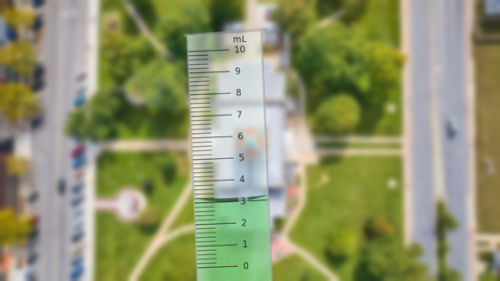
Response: 3 mL
